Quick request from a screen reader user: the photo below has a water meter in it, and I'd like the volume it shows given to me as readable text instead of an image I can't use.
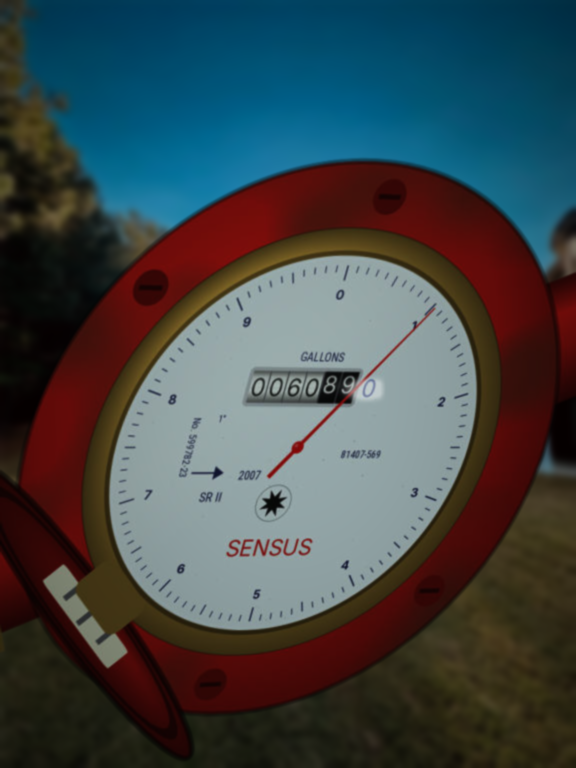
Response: 60891.0 gal
